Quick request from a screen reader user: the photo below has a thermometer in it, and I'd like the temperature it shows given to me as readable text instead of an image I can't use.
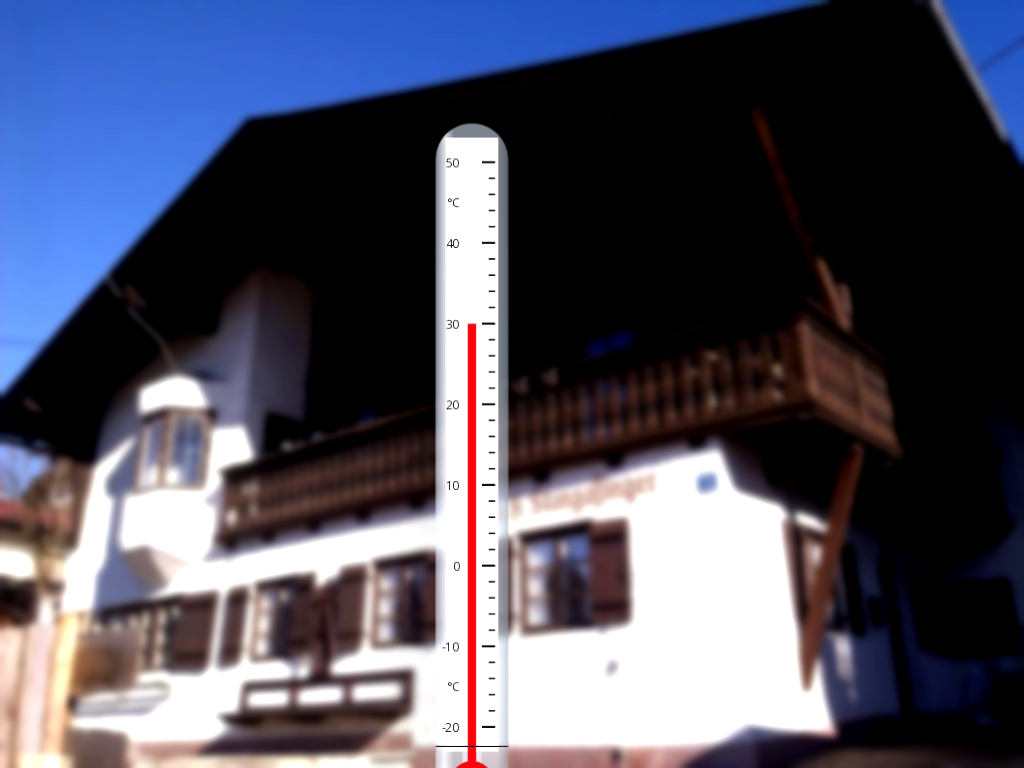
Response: 30 °C
